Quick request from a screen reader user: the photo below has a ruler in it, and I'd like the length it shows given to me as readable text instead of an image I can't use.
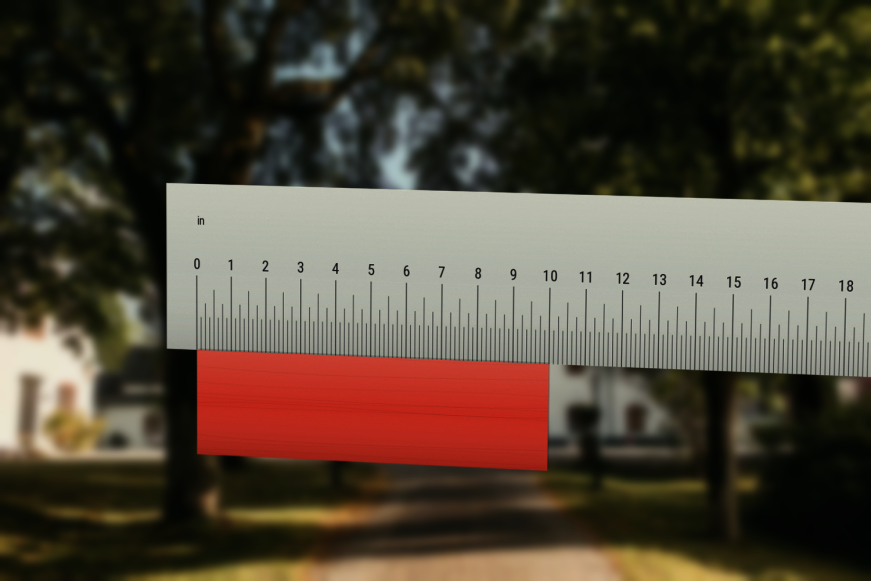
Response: 10 in
